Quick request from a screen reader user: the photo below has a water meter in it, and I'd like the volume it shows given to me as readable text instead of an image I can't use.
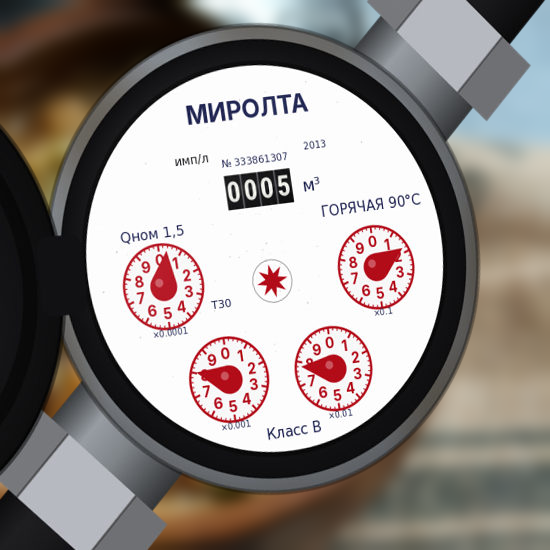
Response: 5.1780 m³
